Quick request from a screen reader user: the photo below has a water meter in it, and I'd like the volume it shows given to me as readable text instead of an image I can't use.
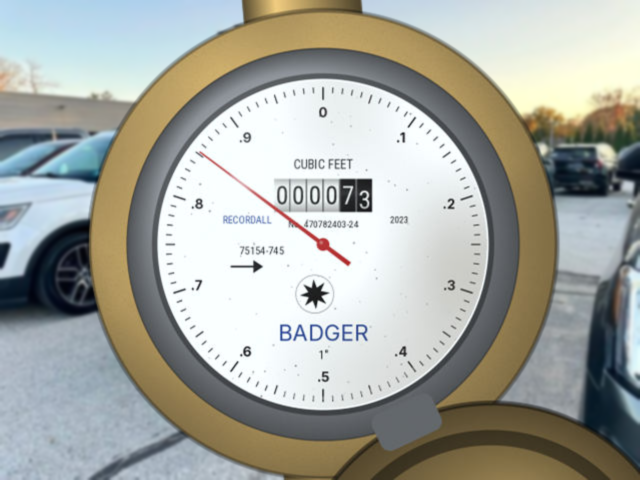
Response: 72.85 ft³
